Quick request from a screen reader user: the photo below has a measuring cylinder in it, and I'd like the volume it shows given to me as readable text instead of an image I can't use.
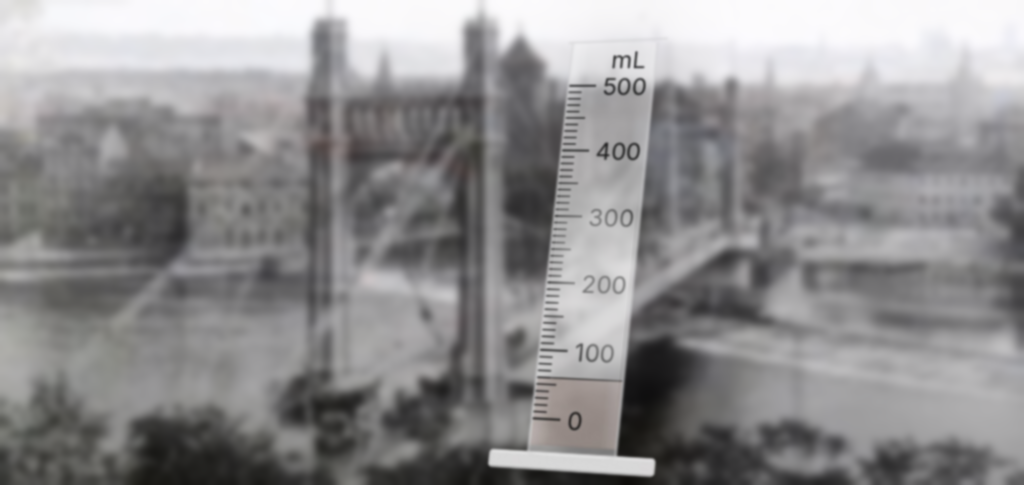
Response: 60 mL
